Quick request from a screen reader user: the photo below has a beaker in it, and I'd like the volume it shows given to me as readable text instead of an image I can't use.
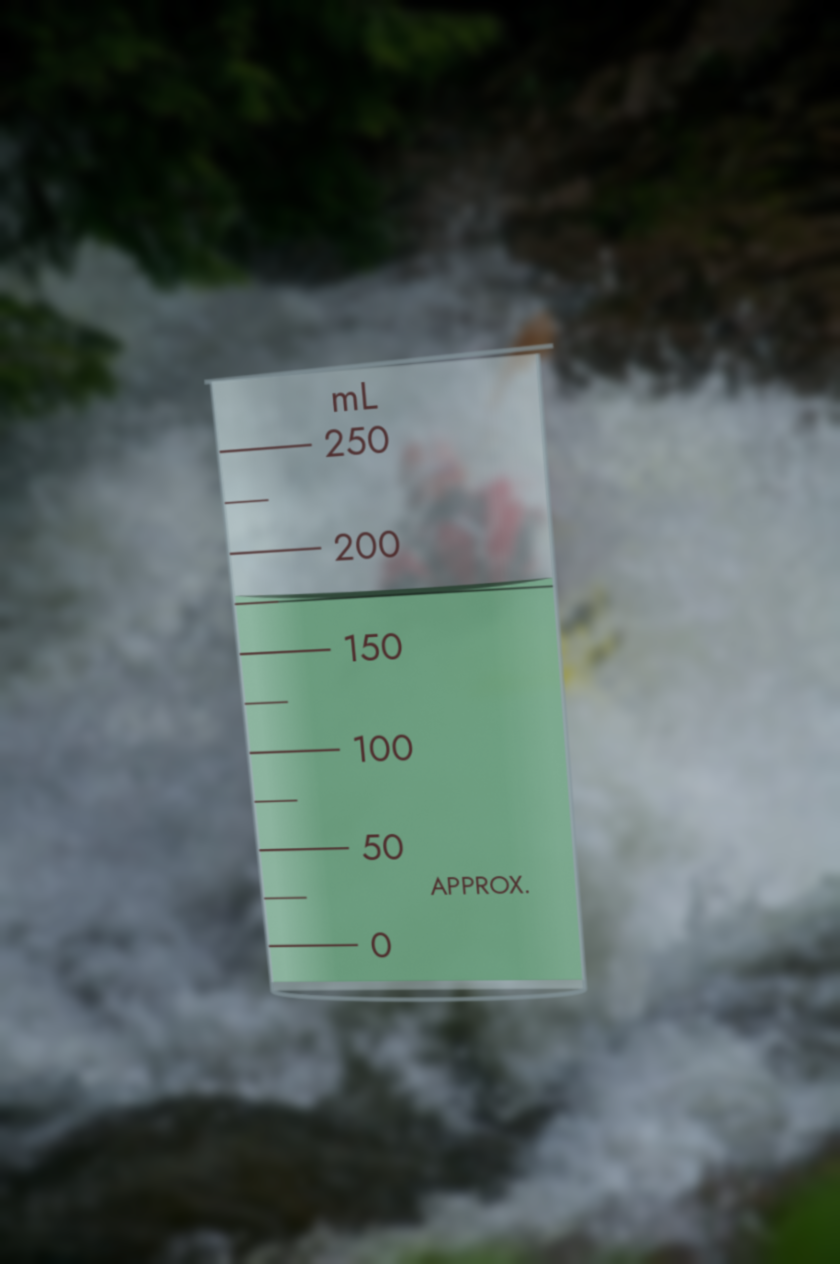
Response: 175 mL
